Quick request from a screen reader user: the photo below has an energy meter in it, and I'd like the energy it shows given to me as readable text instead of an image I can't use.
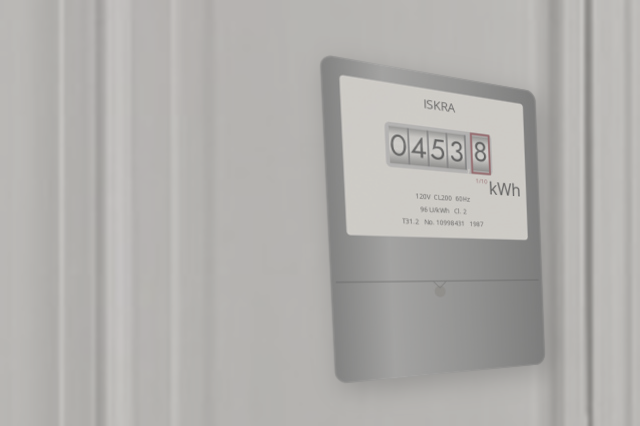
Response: 453.8 kWh
